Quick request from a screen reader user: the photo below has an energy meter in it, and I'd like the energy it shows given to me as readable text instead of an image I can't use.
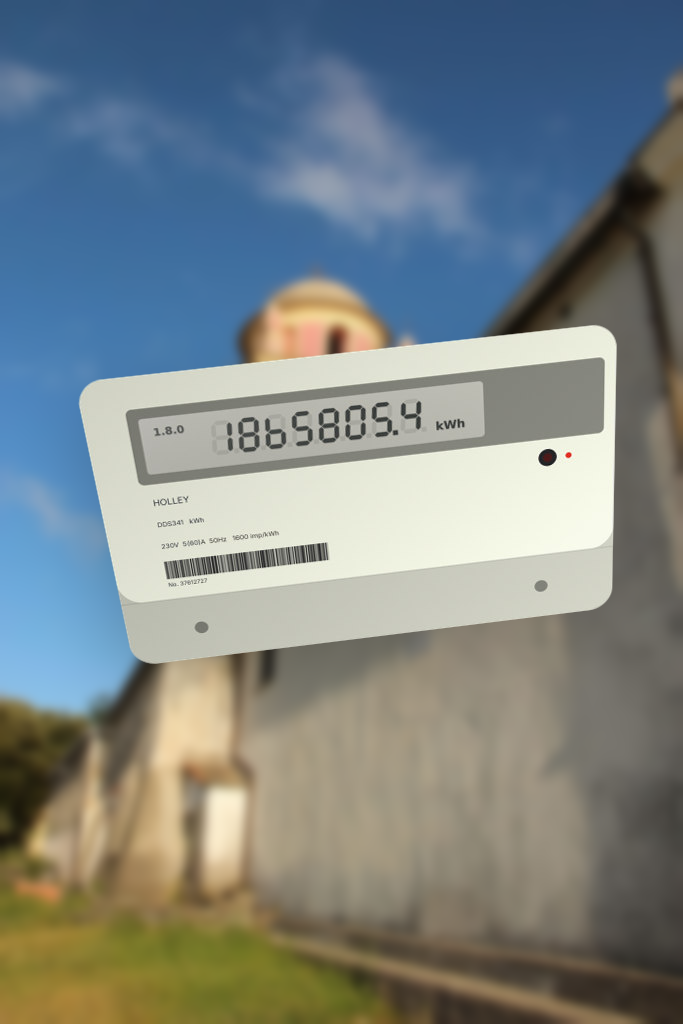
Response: 1865805.4 kWh
